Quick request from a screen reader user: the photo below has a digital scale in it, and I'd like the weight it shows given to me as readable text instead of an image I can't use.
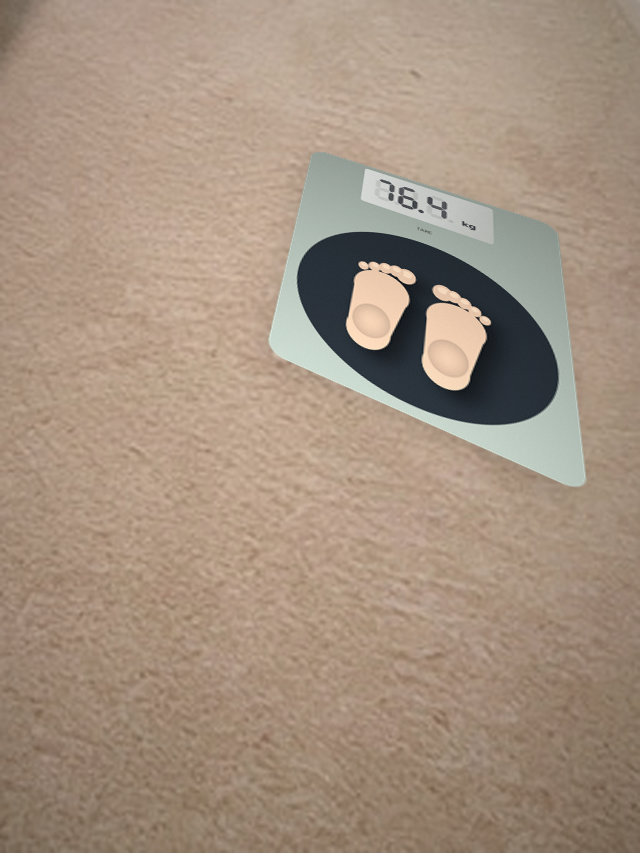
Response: 76.4 kg
